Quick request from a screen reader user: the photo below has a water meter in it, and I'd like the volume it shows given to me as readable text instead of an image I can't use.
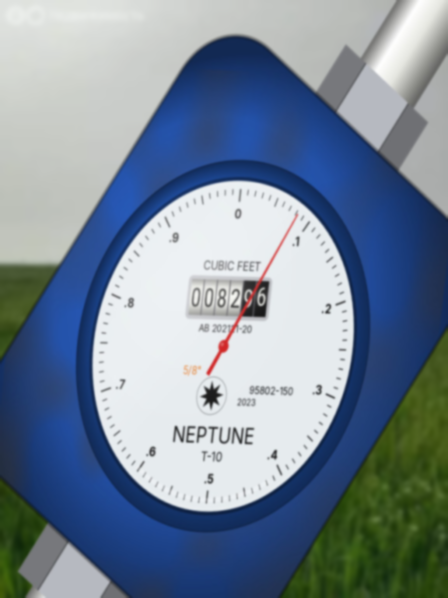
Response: 8296.08 ft³
